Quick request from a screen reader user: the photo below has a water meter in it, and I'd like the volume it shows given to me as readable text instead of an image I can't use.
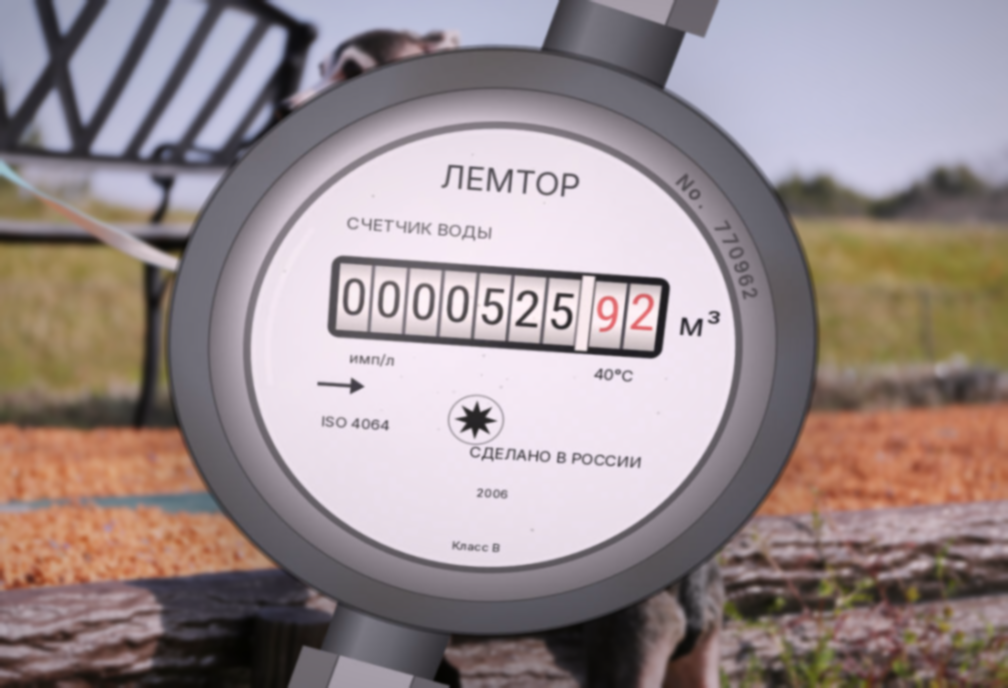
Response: 525.92 m³
